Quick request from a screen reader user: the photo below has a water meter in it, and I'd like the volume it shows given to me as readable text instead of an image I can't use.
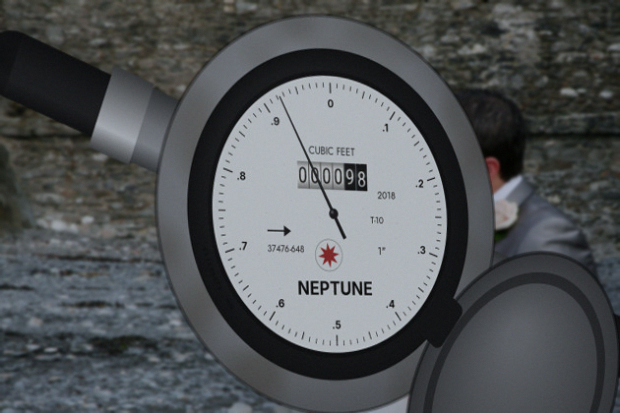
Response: 97.92 ft³
